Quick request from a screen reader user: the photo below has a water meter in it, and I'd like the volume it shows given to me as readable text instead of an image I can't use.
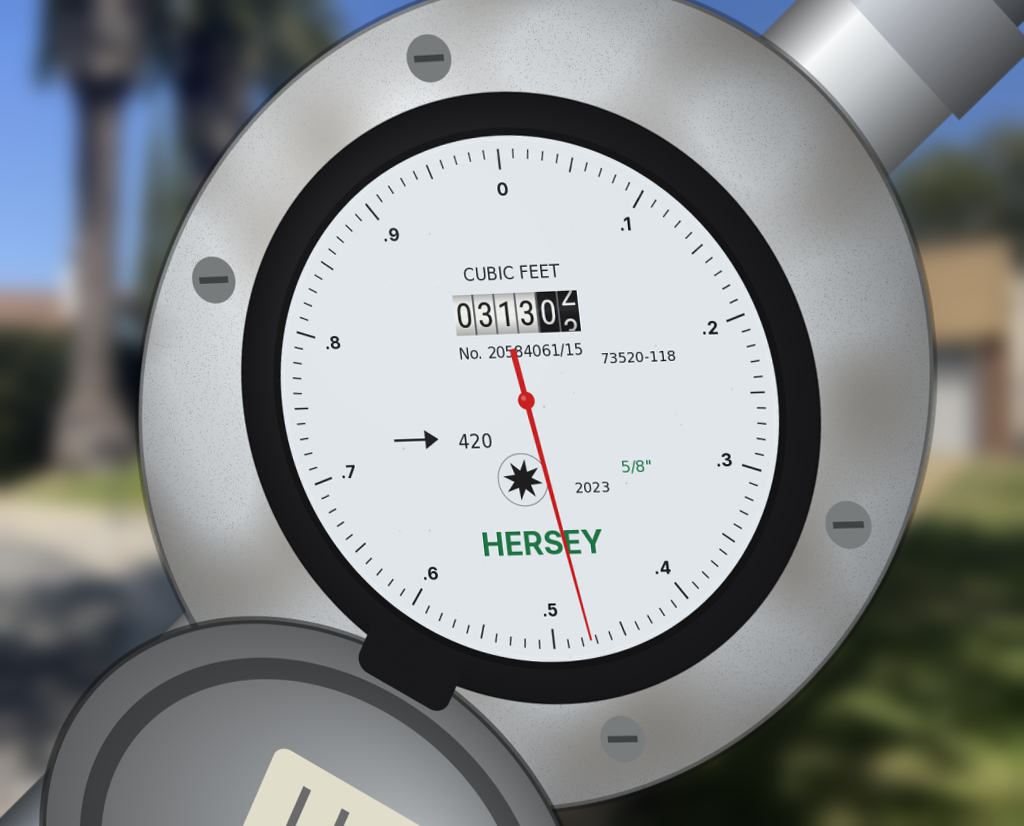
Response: 31302.47 ft³
